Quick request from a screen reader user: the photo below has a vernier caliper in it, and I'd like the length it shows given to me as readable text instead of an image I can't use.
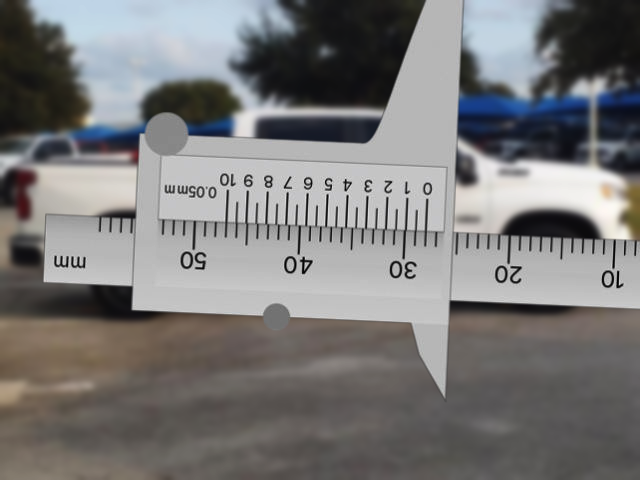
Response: 28.0 mm
